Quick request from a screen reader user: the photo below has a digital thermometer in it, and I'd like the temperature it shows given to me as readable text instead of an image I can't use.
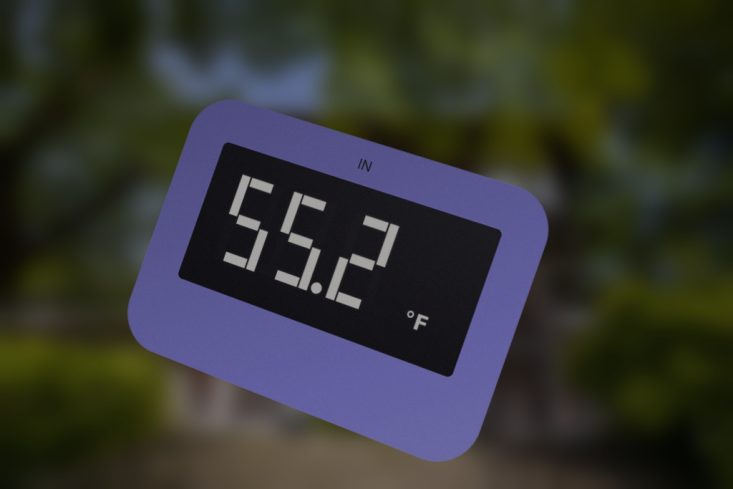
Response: 55.2 °F
